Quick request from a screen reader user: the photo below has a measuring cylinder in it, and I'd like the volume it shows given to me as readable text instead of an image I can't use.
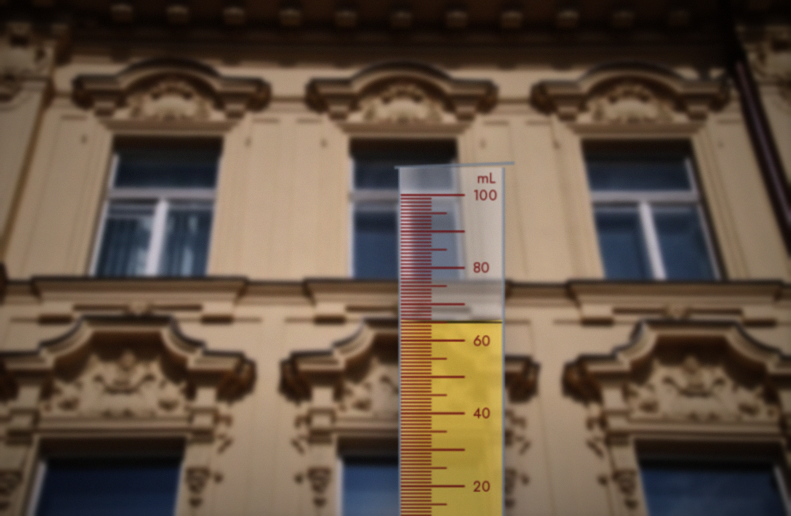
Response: 65 mL
